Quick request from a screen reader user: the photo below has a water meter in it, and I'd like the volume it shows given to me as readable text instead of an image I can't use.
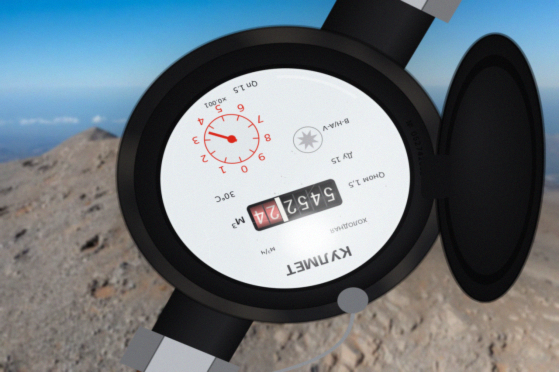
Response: 5452.243 m³
